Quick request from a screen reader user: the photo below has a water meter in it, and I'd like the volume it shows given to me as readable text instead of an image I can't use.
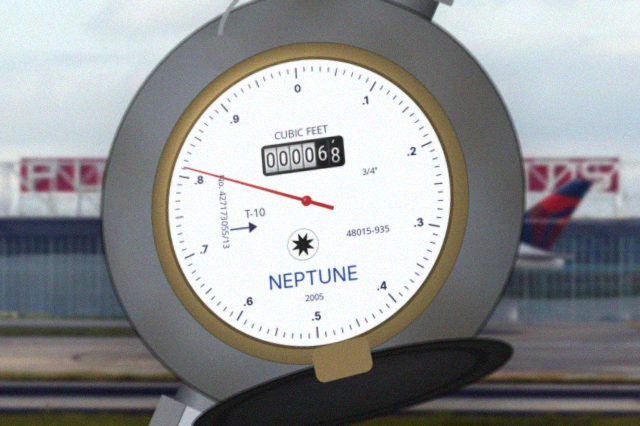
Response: 67.81 ft³
